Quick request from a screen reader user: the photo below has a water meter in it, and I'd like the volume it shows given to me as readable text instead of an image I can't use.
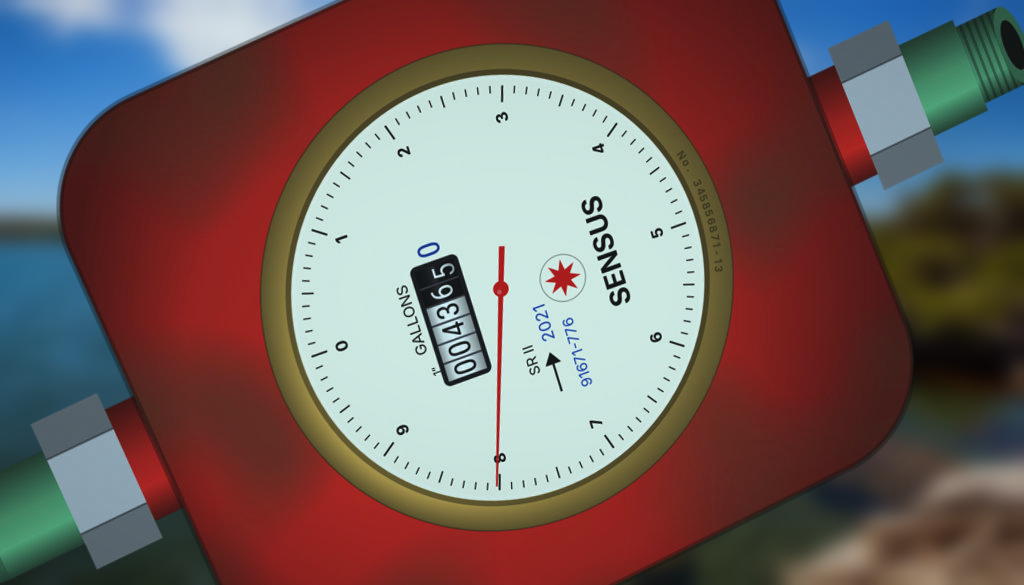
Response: 43648.0 gal
